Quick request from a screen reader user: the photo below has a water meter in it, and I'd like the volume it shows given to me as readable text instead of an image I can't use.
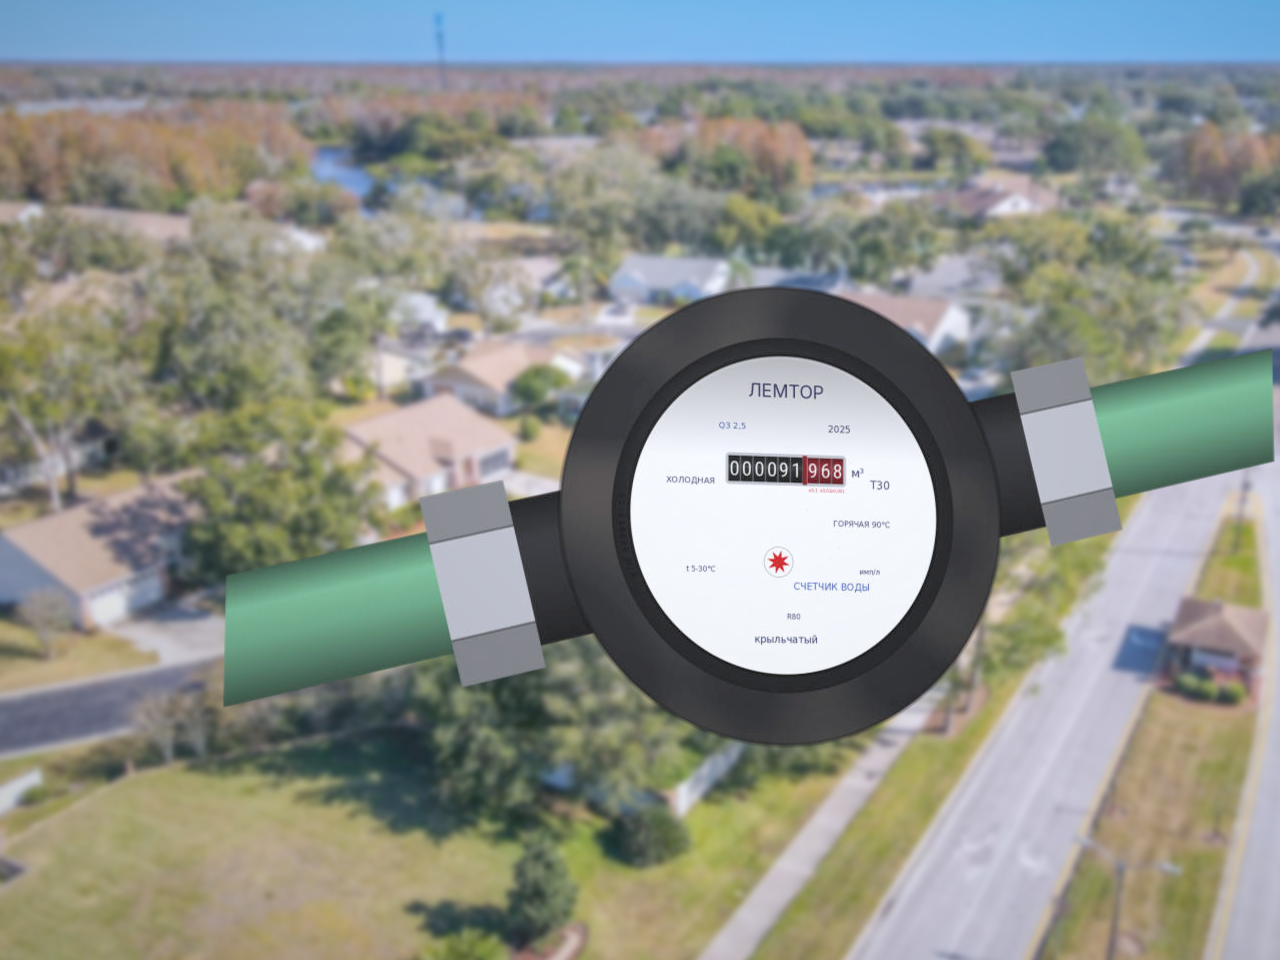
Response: 91.968 m³
